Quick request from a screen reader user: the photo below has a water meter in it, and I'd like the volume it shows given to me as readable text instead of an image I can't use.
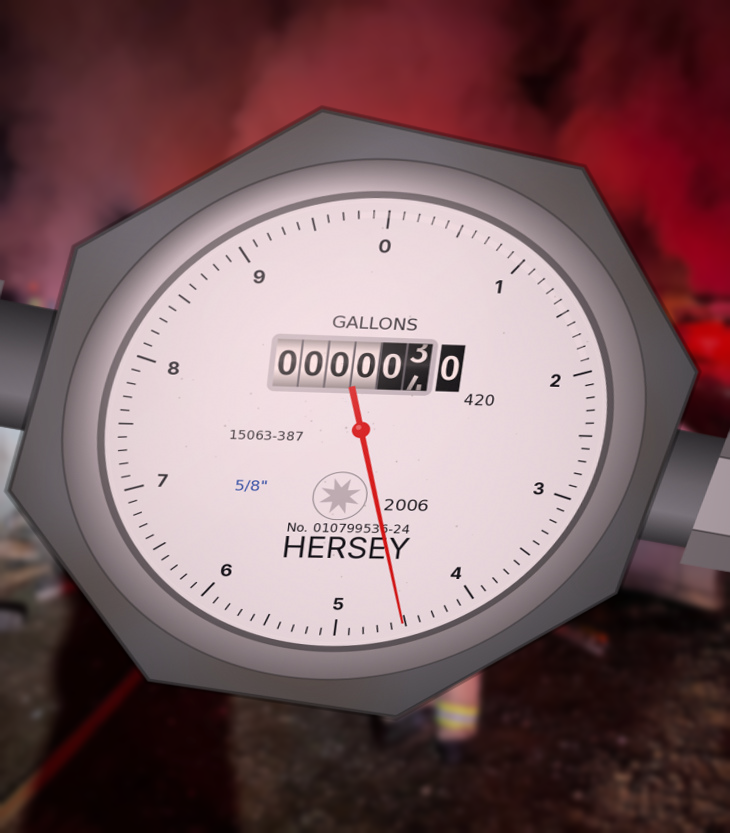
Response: 34.5 gal
